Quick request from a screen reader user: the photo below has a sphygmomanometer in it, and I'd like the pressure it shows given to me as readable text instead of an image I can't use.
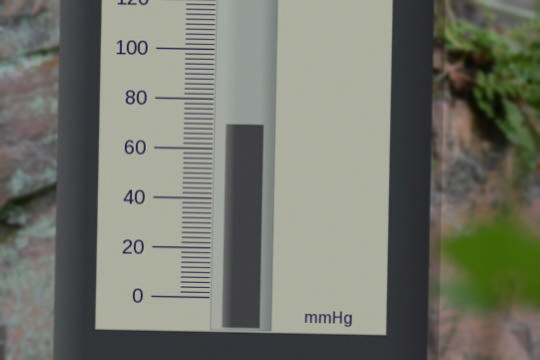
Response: 70 mmHg
